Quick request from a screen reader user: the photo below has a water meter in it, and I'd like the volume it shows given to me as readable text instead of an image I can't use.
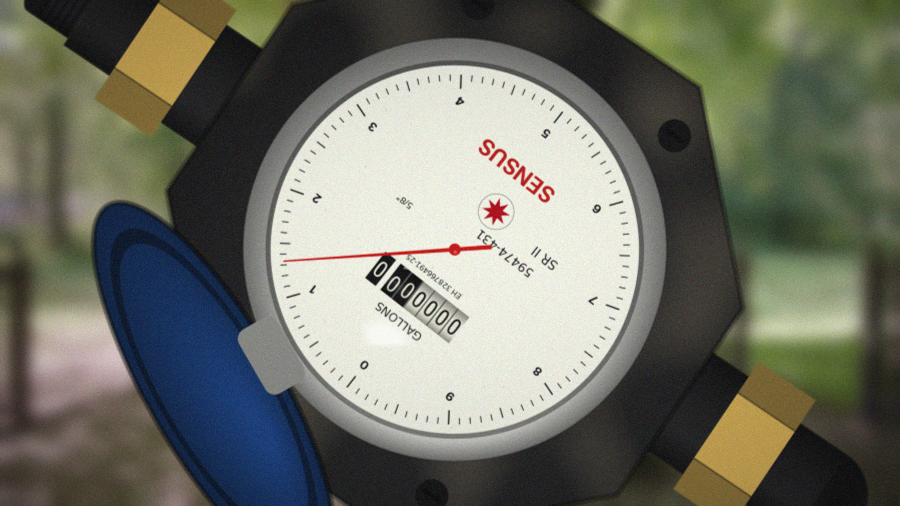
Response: 1.3 gal
